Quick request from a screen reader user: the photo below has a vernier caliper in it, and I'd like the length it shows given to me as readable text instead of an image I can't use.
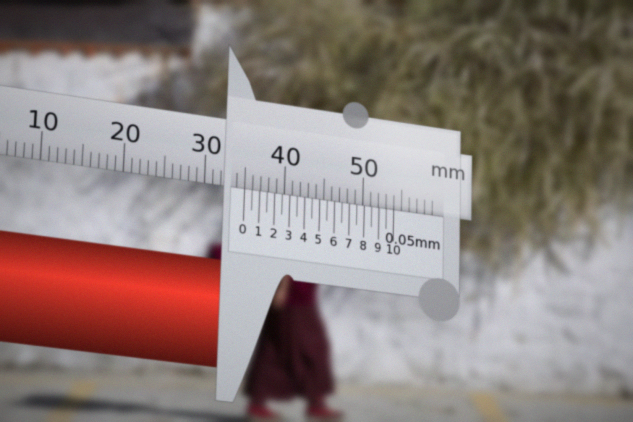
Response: 35.0 mm
